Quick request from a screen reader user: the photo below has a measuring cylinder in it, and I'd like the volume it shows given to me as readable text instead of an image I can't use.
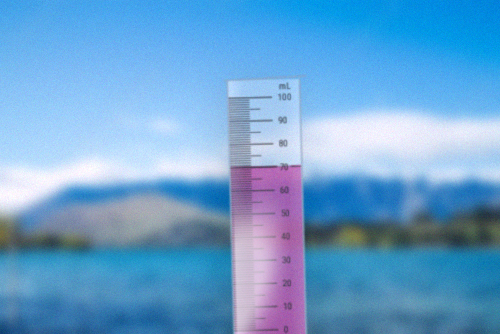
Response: 70 mL
